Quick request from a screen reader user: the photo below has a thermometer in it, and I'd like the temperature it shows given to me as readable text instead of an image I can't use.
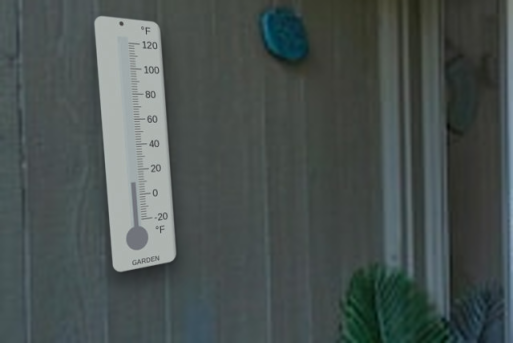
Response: 10 °F
